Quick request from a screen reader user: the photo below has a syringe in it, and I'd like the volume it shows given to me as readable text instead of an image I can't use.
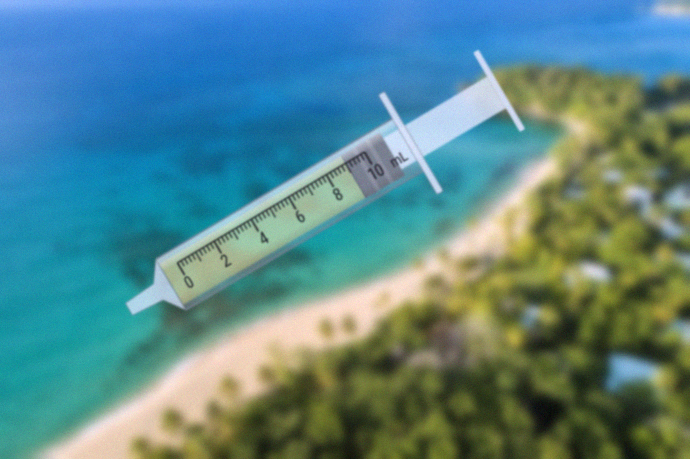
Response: 9 mL
